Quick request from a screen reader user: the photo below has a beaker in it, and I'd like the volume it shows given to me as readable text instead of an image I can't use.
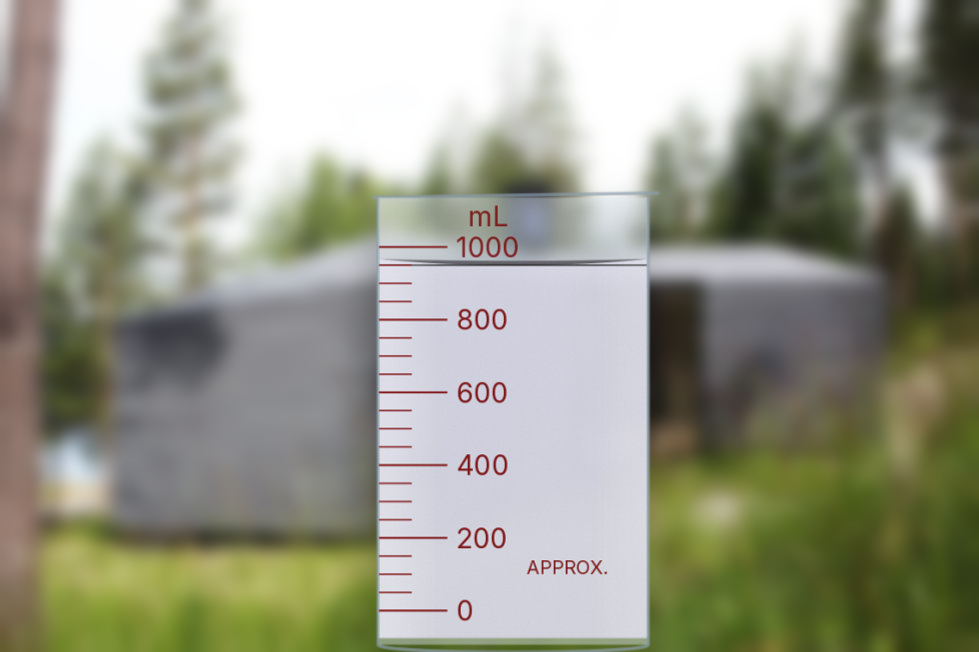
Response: 950 mL
